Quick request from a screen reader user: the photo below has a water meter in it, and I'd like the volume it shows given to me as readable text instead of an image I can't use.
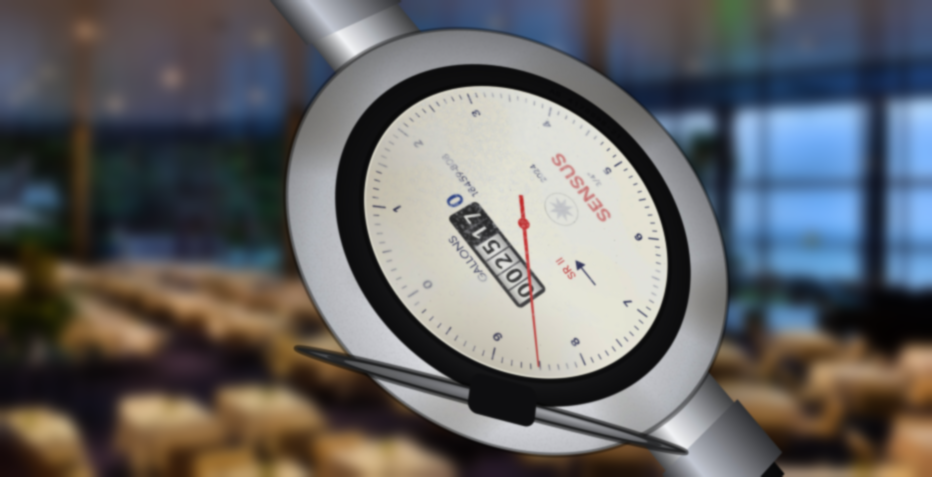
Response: 25168.5 gal
